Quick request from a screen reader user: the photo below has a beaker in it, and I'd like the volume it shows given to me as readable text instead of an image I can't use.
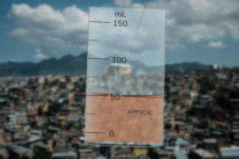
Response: 50 mL
